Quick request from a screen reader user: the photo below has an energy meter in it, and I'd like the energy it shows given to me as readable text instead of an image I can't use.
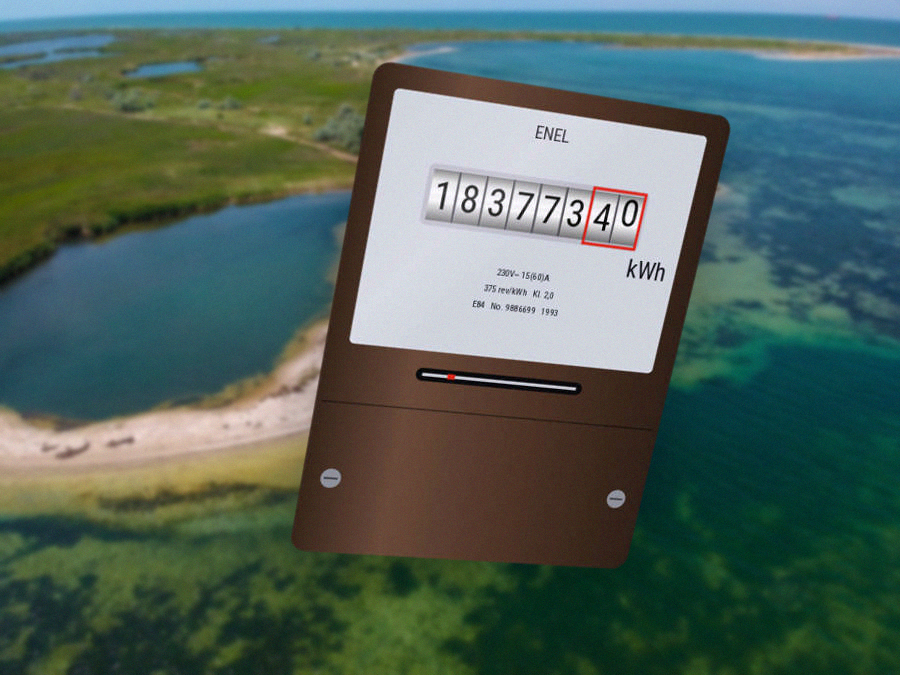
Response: 183773.40 kWh
